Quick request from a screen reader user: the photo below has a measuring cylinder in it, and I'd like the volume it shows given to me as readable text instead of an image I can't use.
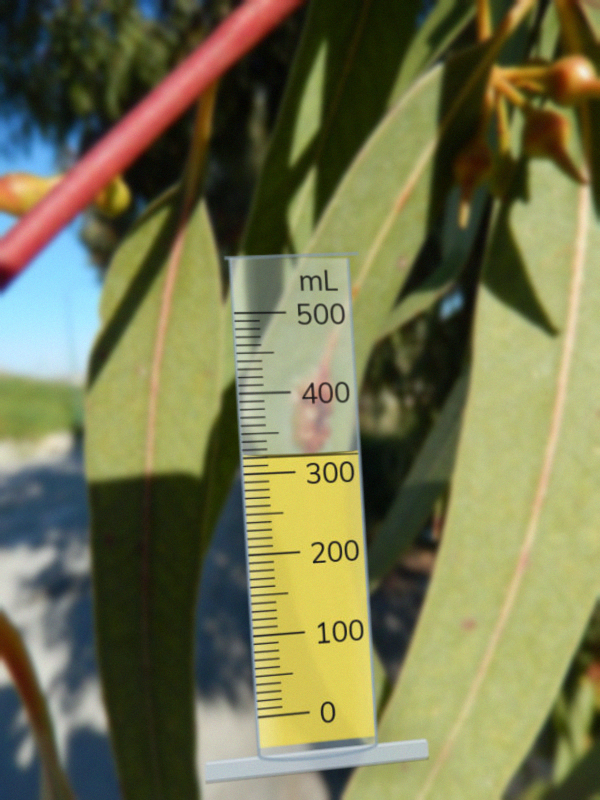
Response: 320 mL
